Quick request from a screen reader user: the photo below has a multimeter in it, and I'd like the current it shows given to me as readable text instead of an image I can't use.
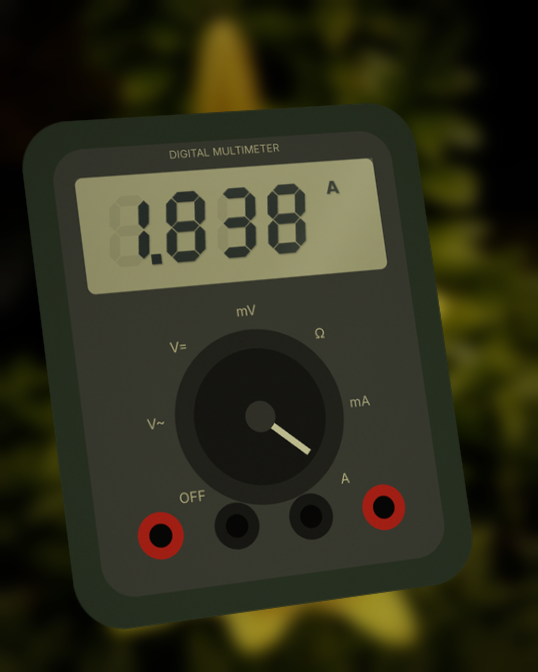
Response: 1.838 A
